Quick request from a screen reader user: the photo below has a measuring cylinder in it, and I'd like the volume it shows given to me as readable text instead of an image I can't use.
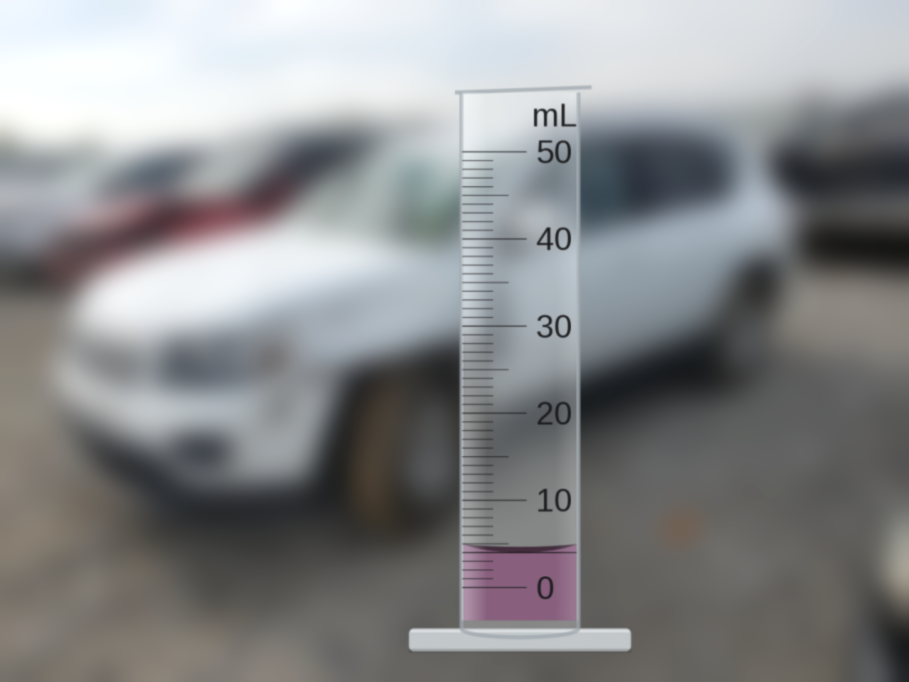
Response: 4 mL
